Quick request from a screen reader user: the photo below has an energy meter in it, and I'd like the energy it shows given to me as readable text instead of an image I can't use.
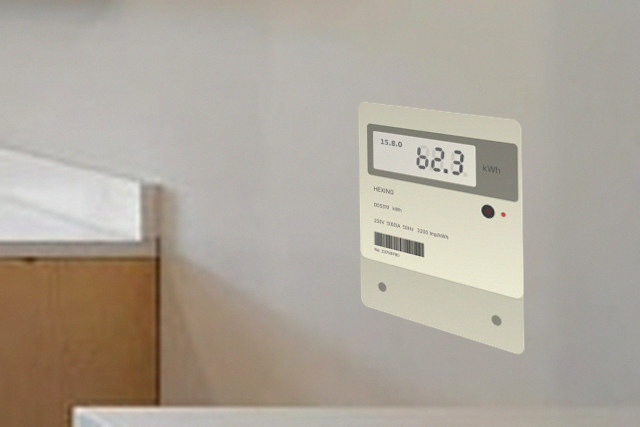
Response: 62.3 kWh
